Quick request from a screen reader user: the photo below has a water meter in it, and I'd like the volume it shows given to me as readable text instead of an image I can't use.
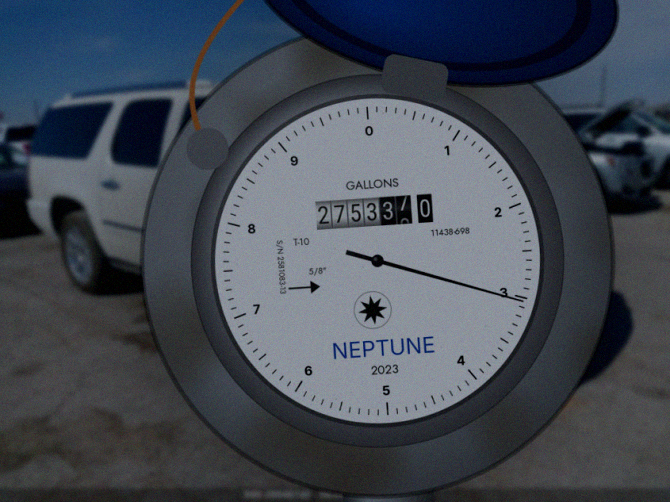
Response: 2753373.0 gal
